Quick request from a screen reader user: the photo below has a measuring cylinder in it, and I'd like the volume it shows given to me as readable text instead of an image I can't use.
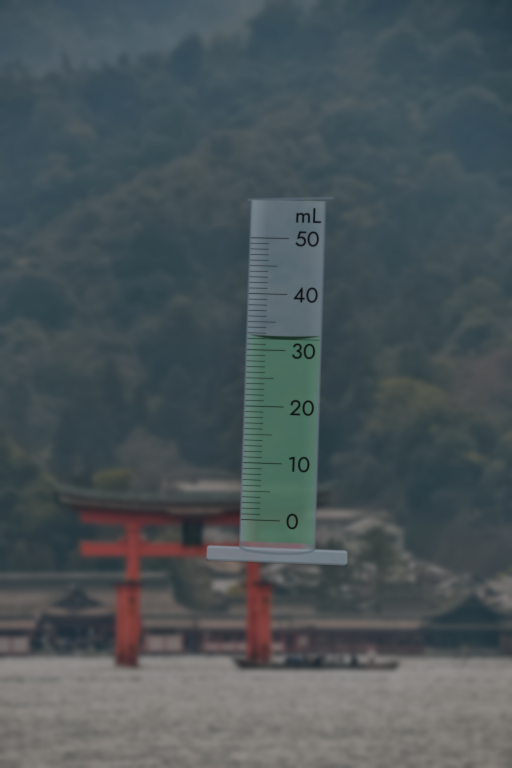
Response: 32 mL
